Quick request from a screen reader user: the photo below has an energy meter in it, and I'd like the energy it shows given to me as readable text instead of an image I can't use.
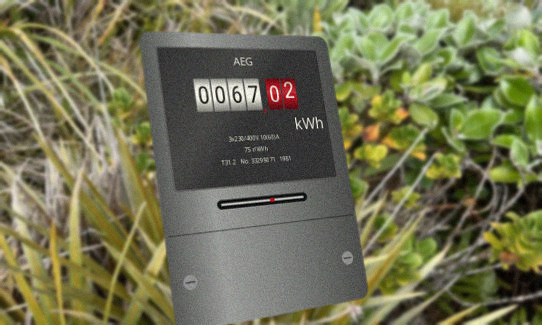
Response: 67.02 kWh
